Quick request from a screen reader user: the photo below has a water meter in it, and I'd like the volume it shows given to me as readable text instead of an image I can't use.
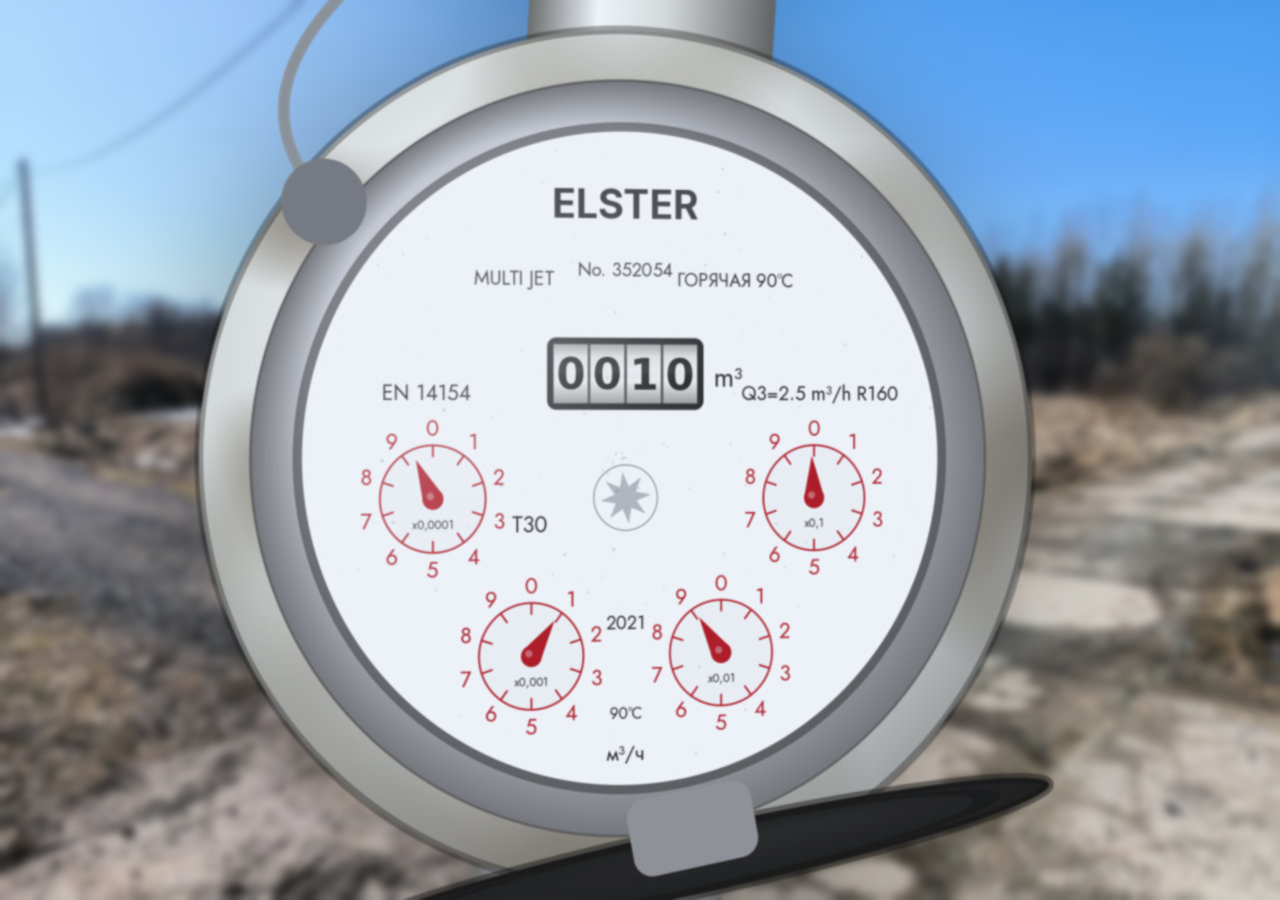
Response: 9.9909 m³
